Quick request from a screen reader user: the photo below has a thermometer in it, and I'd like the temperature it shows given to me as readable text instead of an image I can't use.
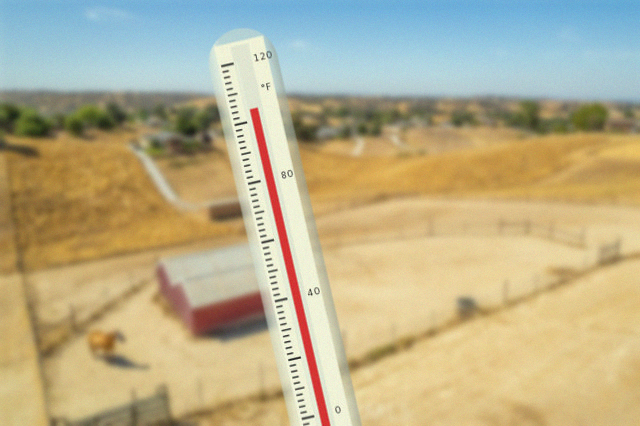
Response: 104 °F
